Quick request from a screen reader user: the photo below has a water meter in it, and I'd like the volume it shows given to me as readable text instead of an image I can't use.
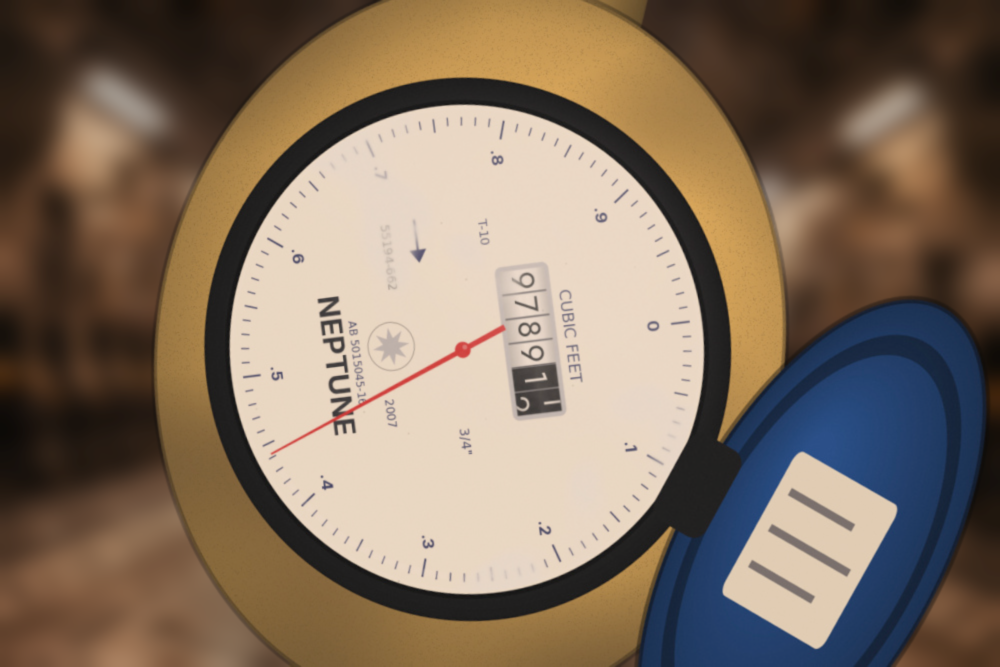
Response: 978911.44 ft³
